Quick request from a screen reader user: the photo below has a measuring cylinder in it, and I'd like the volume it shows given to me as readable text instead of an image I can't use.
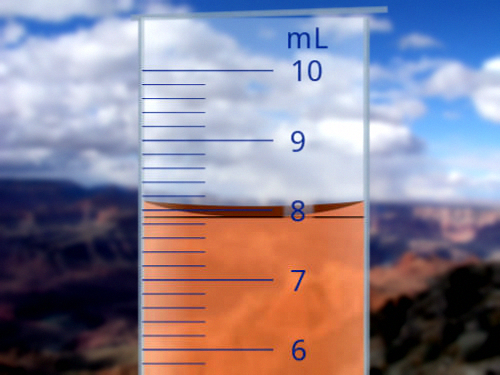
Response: 7.9 mL
